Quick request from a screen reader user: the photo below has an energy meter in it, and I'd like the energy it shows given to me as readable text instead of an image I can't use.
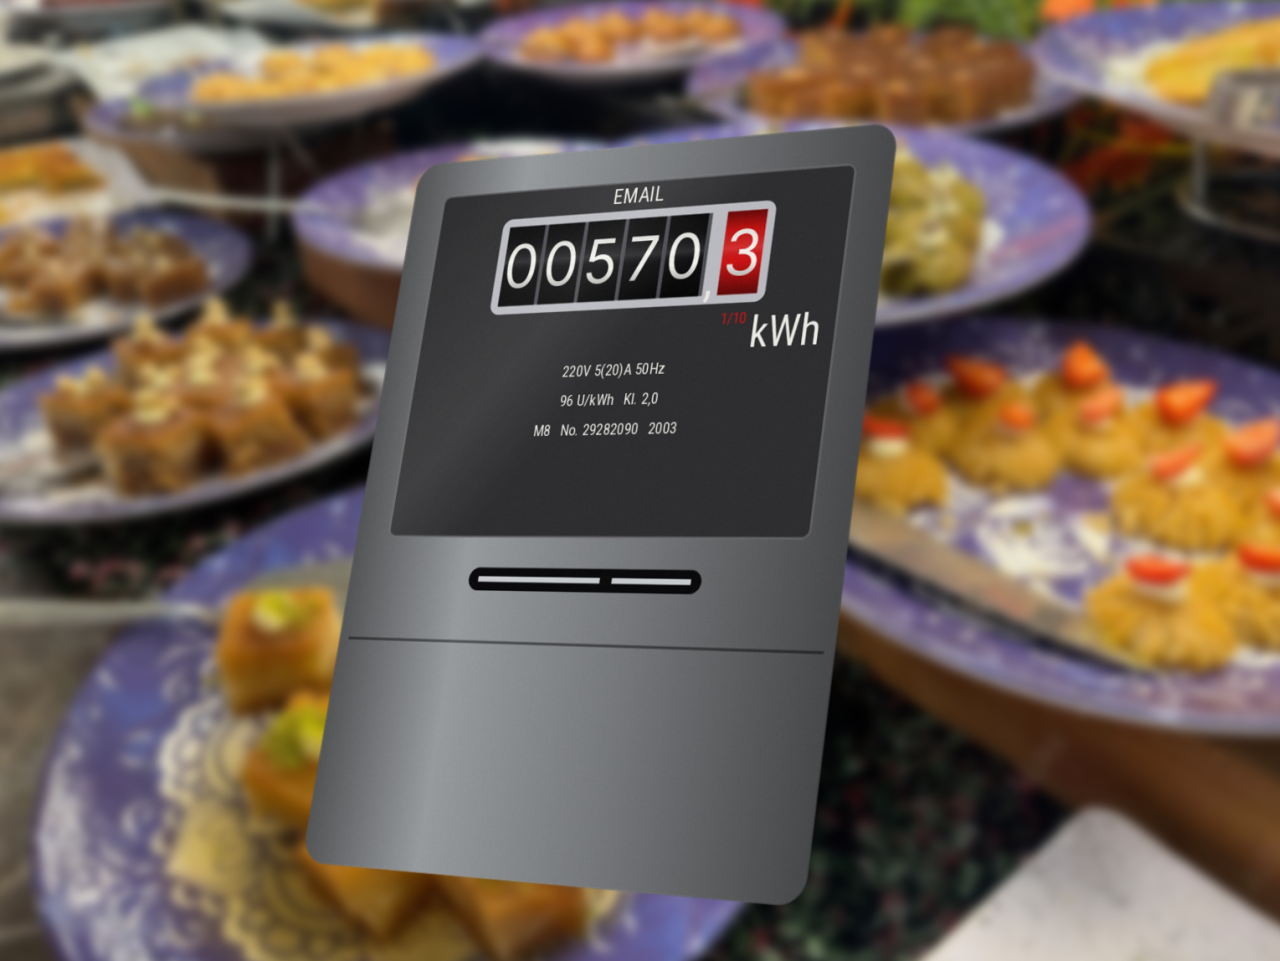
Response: 570.3 kWh
